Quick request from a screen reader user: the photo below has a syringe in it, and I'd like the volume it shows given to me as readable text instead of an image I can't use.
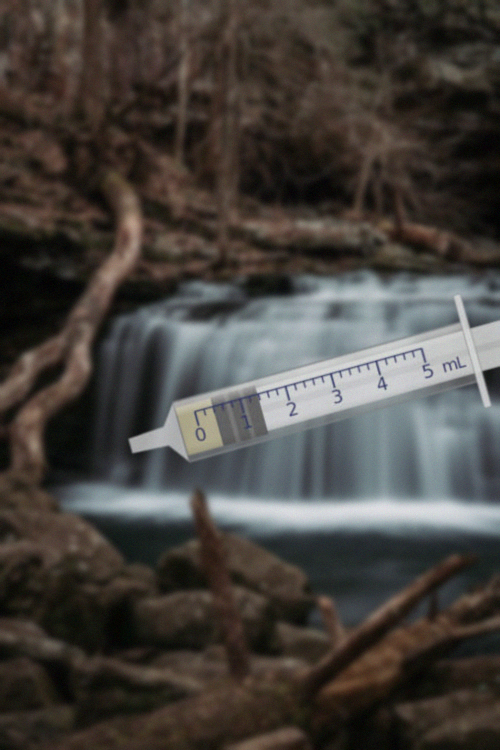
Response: 0.4 mL
